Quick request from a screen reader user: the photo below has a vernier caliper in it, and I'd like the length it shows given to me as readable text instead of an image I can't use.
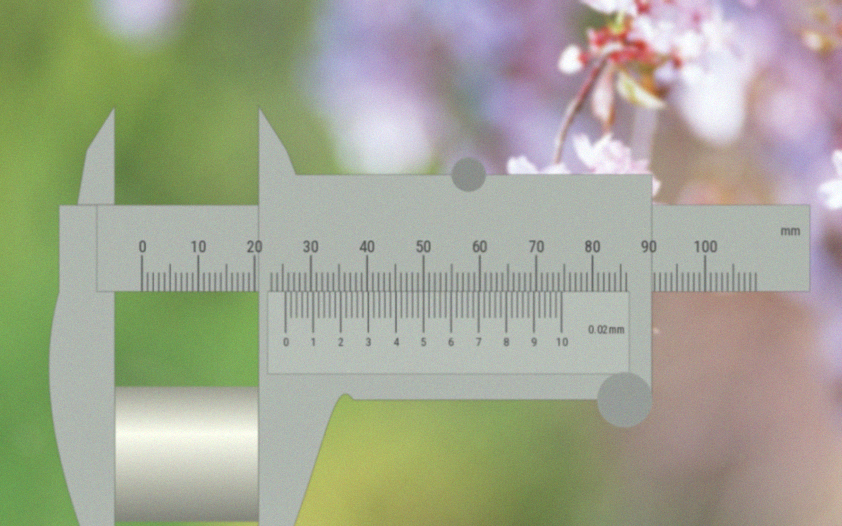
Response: 25.5 mm
